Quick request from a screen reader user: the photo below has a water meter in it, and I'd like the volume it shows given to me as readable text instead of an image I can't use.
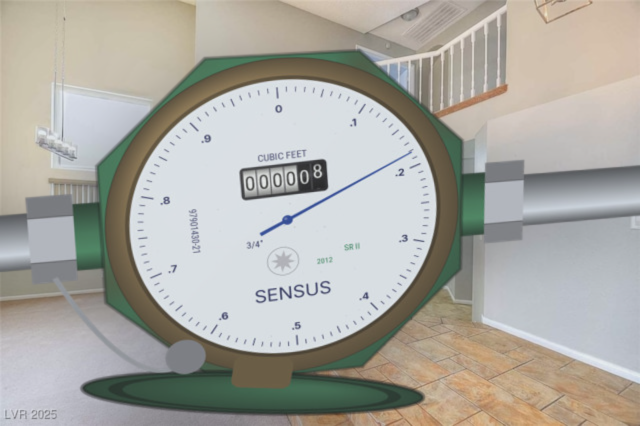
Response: 8.18 ft³
